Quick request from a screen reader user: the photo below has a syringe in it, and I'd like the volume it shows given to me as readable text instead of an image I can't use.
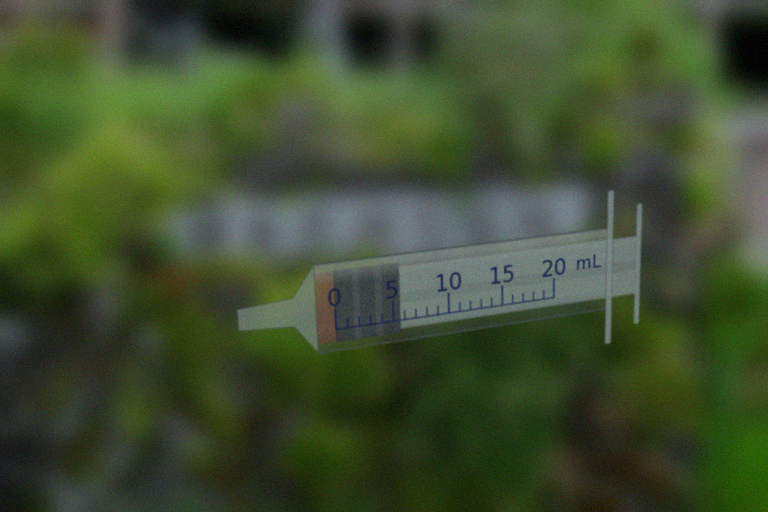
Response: 0 mL
